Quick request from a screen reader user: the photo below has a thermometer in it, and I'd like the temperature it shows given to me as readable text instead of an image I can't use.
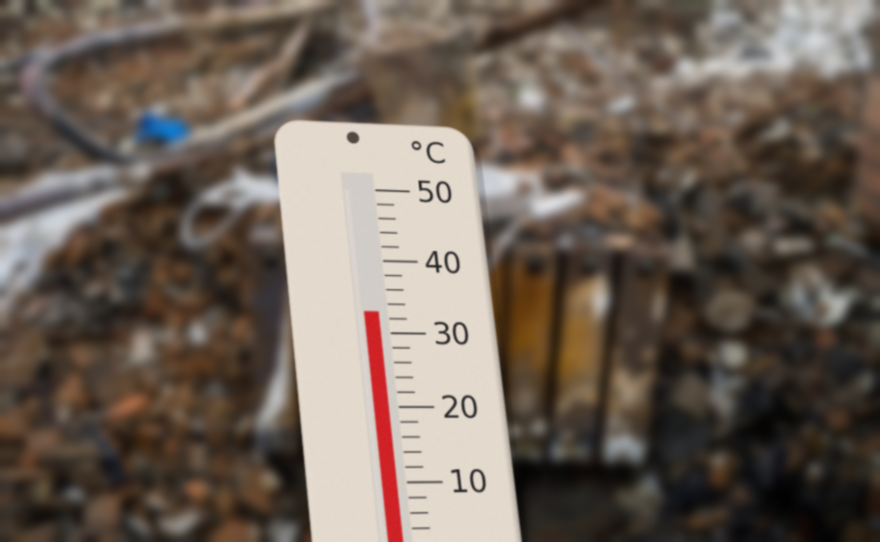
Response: 33 °C
